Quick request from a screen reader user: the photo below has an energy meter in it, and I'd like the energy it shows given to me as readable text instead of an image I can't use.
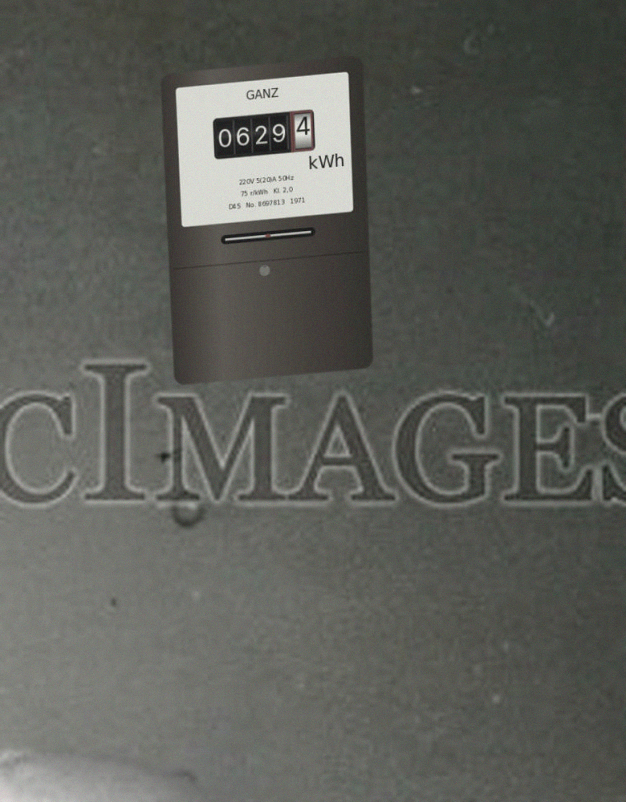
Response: 629.4 kWh
